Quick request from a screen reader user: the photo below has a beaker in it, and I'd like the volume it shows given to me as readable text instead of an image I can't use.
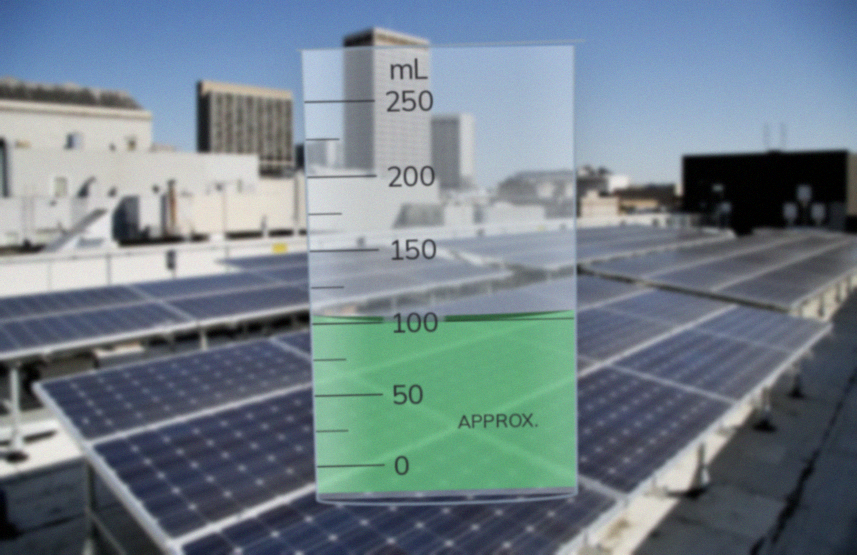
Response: 100 mL
